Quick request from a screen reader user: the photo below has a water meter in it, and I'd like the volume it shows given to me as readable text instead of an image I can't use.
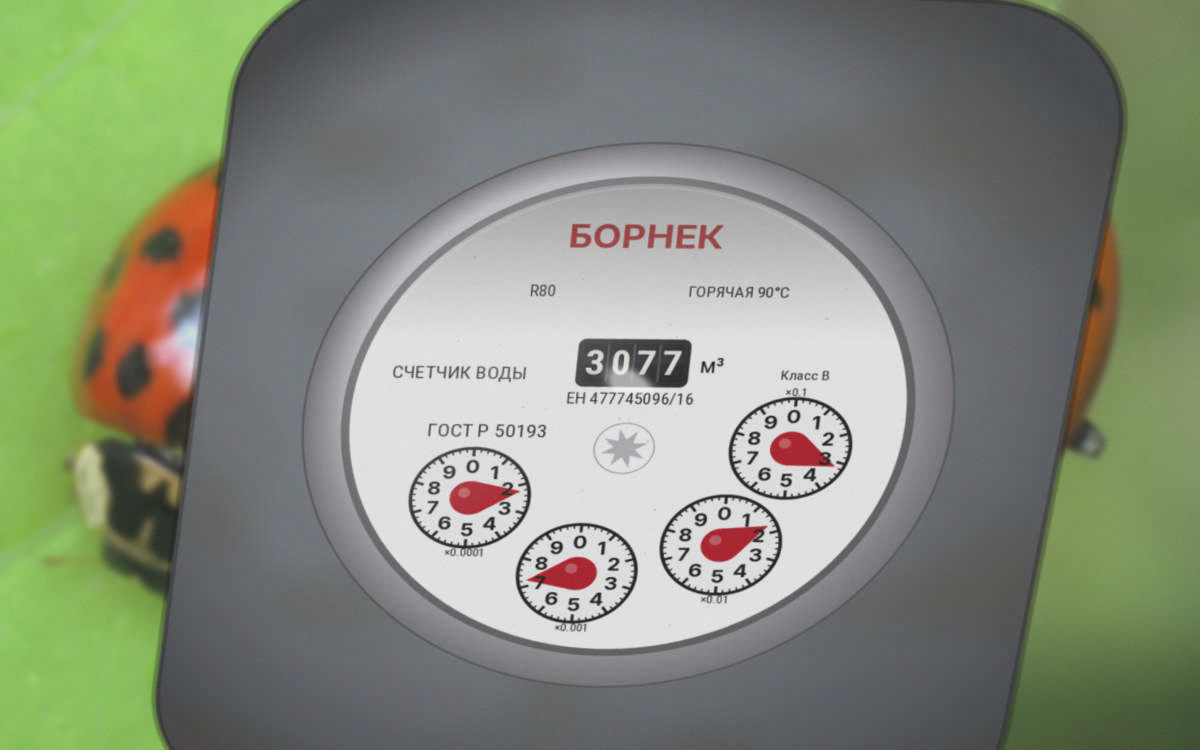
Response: 3077.3172 m³
